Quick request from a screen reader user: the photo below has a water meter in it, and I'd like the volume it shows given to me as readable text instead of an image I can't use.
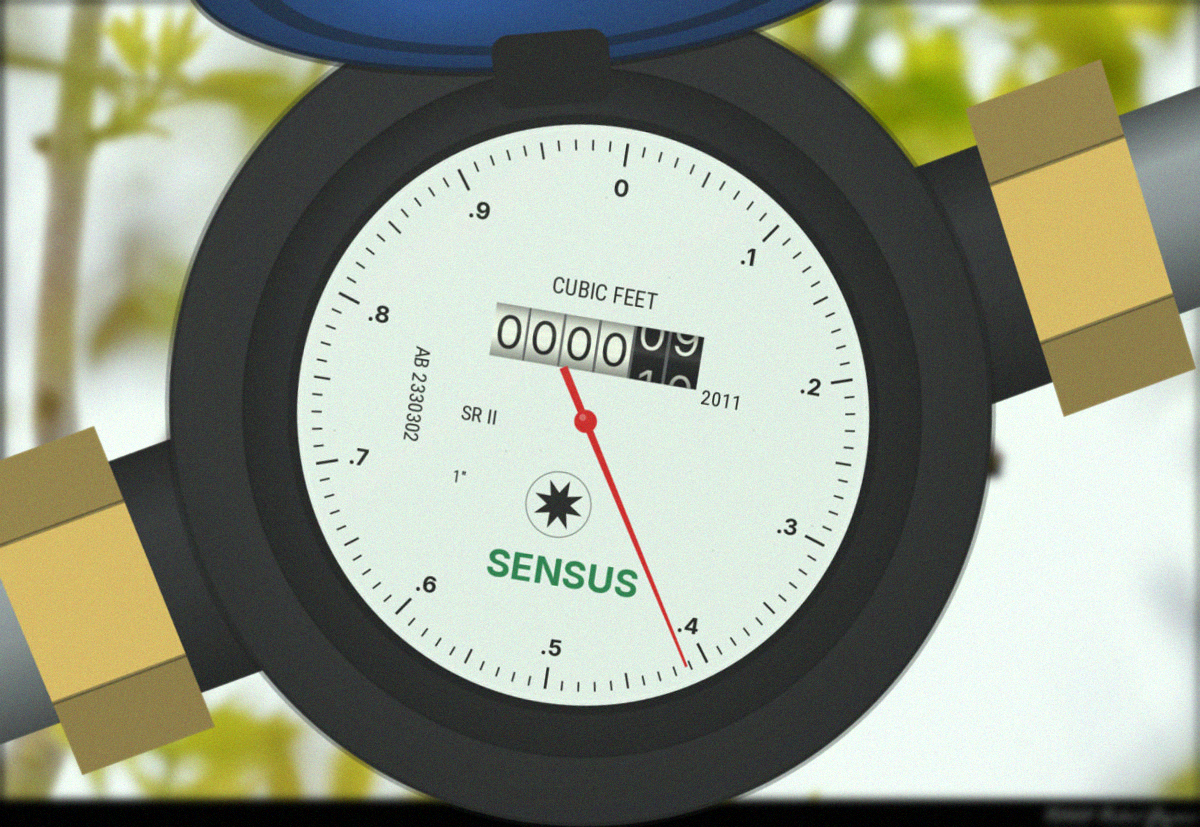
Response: 9.41 ft³
